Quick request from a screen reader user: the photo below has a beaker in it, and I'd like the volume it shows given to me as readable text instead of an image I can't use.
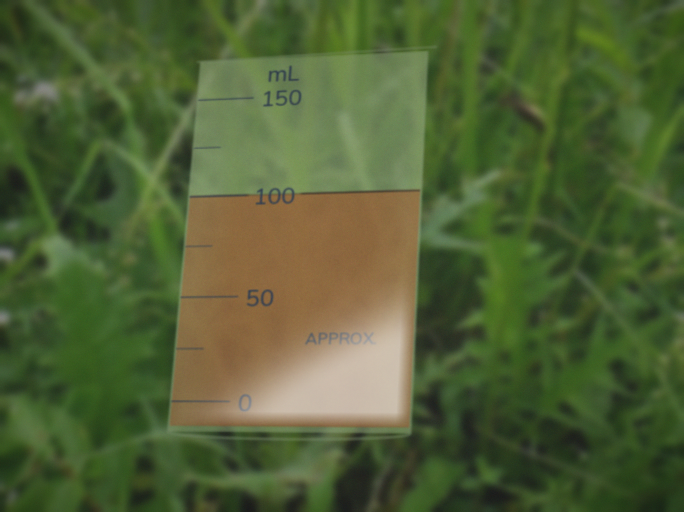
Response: 100 mL
